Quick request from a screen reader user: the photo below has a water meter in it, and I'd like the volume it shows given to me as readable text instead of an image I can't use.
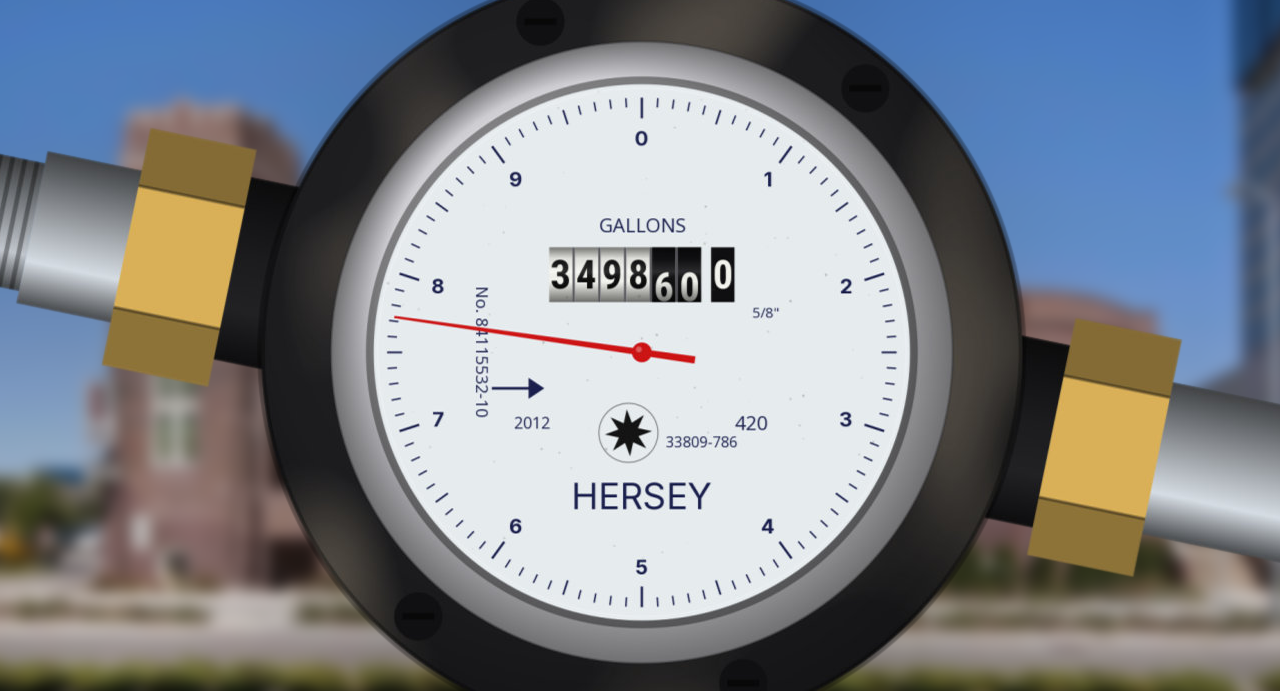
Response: 3498597.7 gal
